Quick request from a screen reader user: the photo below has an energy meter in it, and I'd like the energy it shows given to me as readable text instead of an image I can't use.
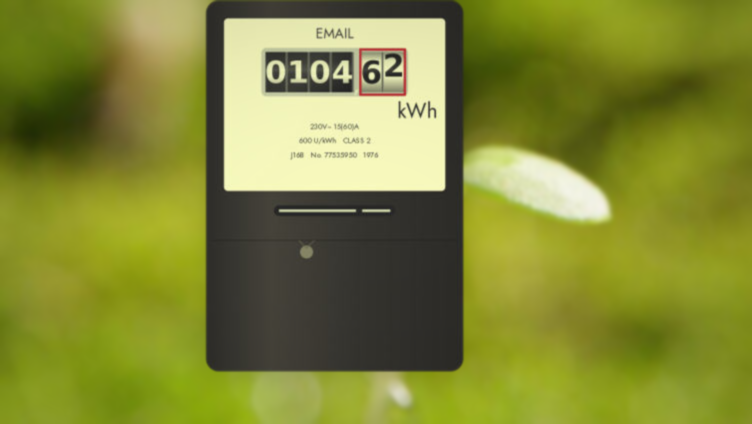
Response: 104.62 kWh
